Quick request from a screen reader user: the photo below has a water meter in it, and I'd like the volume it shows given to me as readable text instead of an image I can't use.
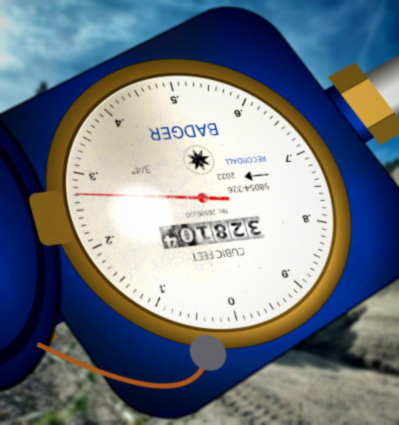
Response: 328104.27 ft³
